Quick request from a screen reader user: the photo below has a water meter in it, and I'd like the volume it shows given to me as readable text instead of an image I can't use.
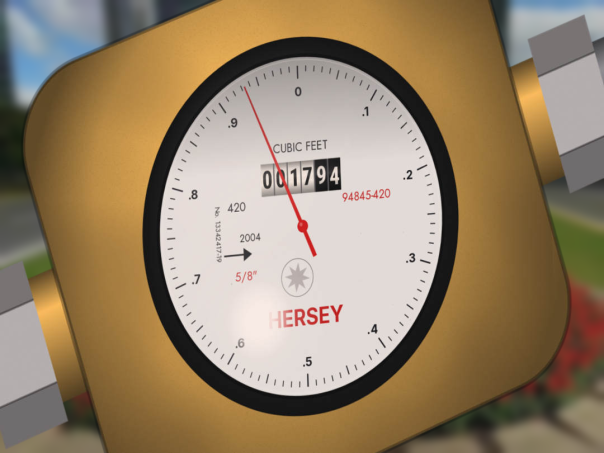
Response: 1793.93 ft³
